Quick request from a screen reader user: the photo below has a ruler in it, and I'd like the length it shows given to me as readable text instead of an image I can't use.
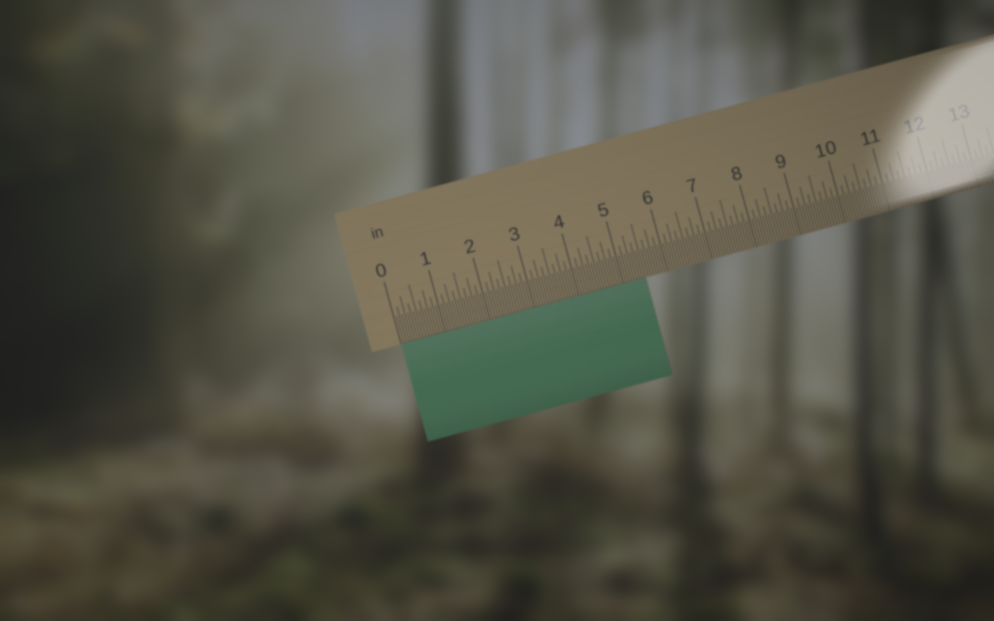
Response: 5.5 in
